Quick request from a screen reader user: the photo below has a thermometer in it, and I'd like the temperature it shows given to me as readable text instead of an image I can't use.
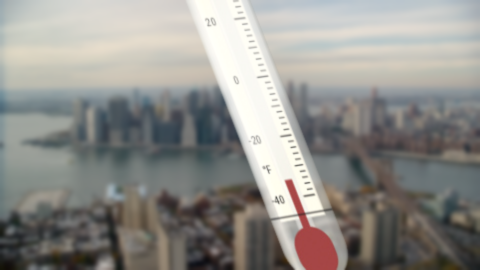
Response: -34 °F
